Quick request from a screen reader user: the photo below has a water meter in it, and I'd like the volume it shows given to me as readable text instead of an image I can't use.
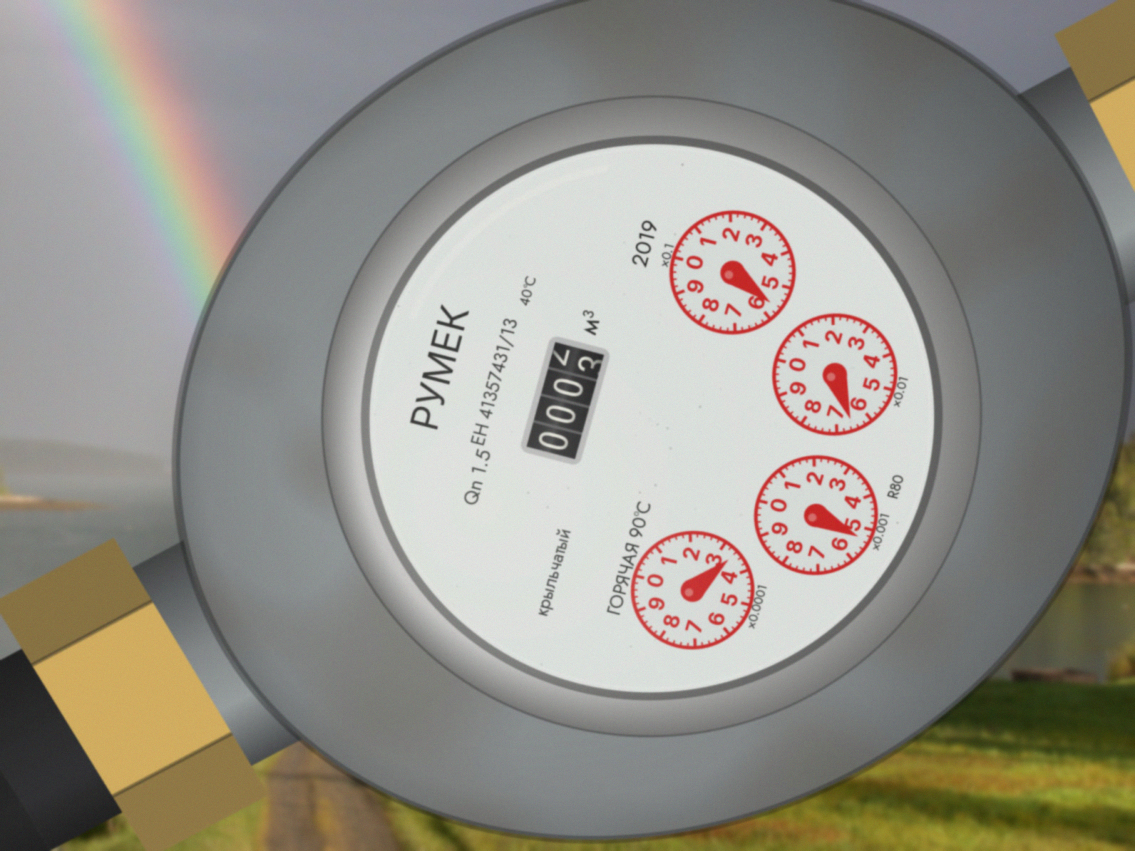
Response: 2.5653 m³
